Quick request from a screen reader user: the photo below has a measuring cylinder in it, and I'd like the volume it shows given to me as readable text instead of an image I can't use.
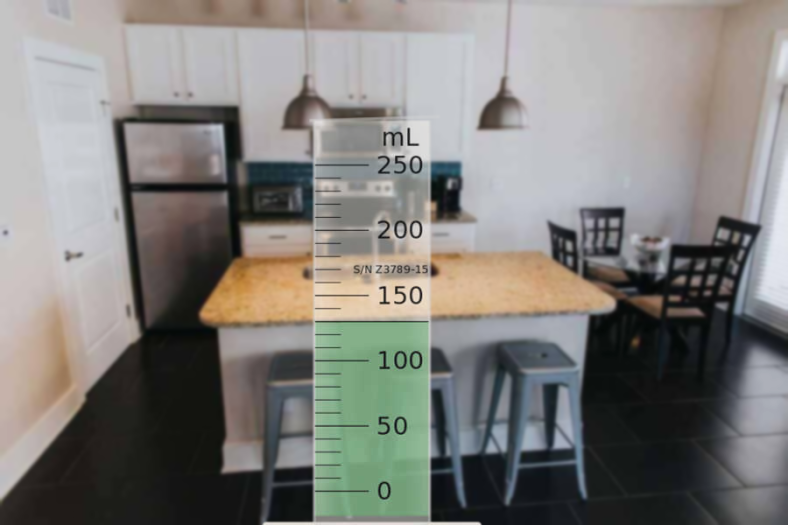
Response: 130 mL
